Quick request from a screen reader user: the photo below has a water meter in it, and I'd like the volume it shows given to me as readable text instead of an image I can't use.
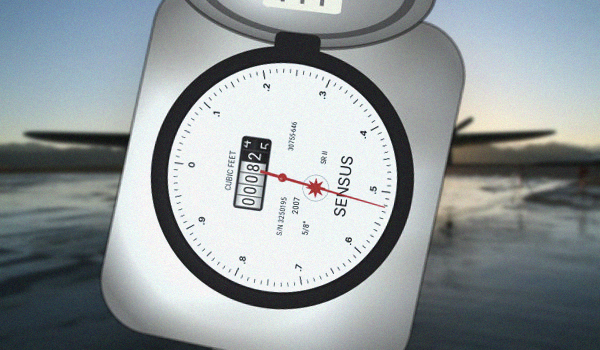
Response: 824.52 ft³
